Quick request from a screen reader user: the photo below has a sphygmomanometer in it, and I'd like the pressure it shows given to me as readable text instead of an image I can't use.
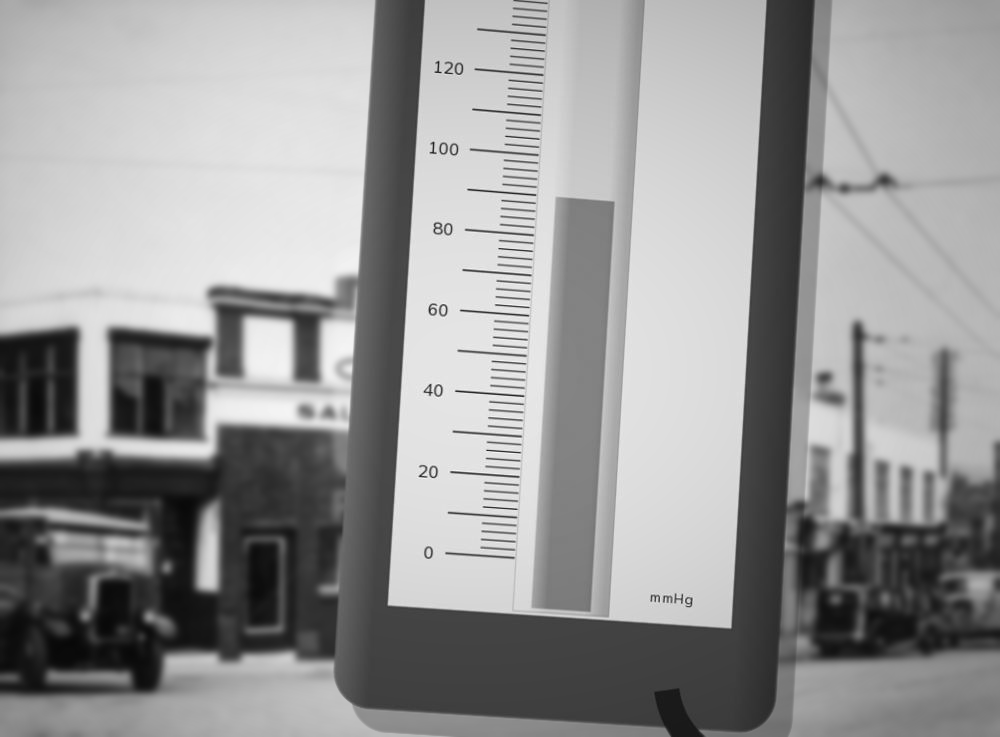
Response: 90 mmHg
